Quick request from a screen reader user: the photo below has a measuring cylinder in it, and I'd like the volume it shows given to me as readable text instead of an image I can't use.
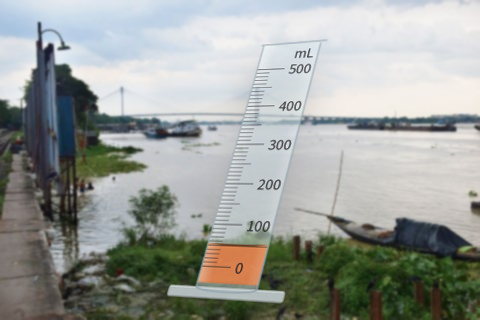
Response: 50 mL
